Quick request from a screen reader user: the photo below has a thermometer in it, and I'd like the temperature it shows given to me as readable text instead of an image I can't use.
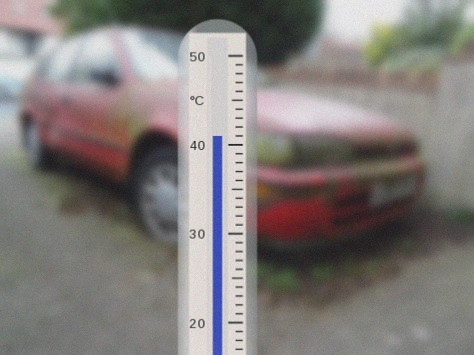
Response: 41 °C
